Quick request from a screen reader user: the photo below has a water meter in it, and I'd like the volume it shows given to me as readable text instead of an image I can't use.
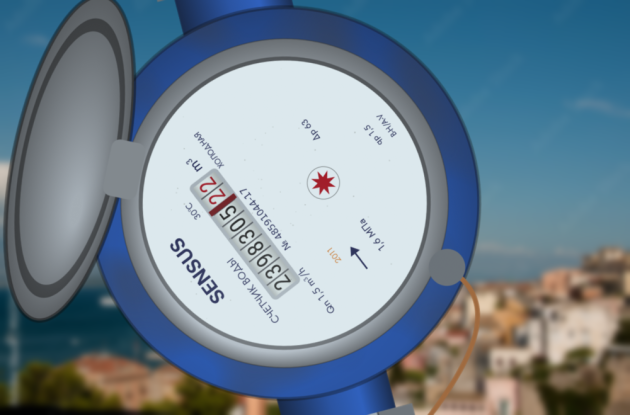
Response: 2398305.22 m³
